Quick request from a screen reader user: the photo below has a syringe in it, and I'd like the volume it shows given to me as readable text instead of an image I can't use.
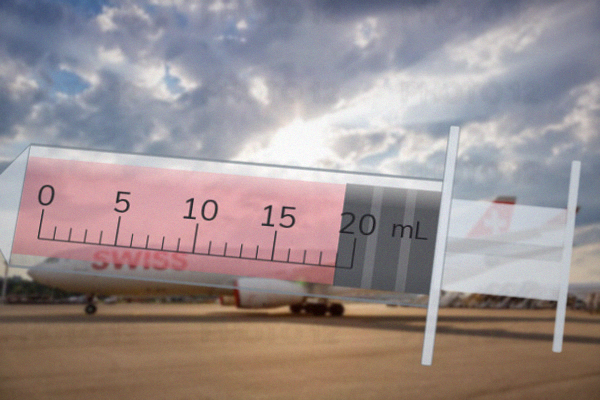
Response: 19 mL
